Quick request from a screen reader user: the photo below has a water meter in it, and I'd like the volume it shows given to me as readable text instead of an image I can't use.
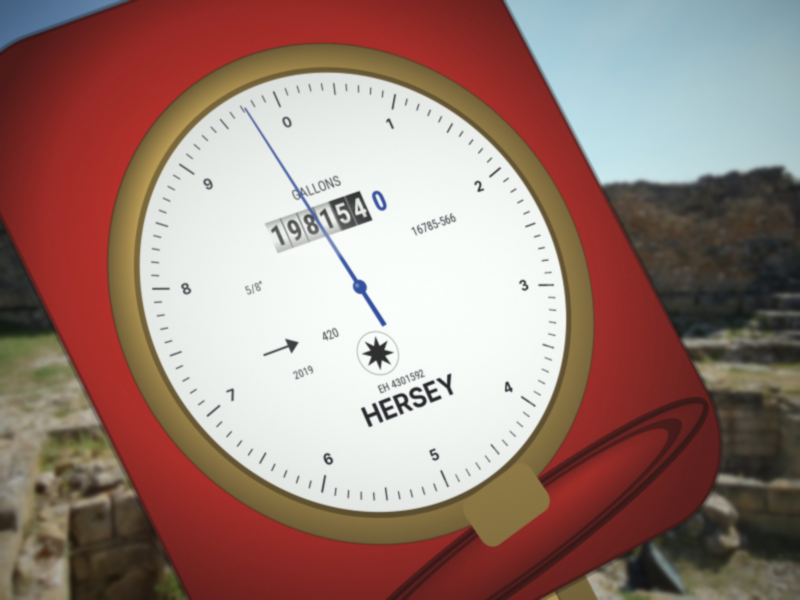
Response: 1981539.7 gal
